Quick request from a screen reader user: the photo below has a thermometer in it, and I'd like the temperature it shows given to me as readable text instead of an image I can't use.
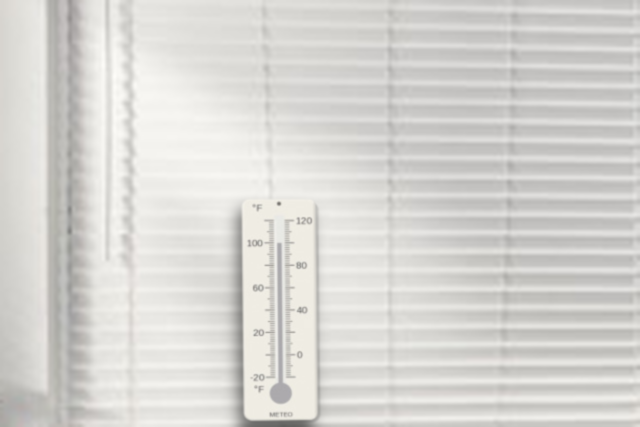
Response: 100 °F
